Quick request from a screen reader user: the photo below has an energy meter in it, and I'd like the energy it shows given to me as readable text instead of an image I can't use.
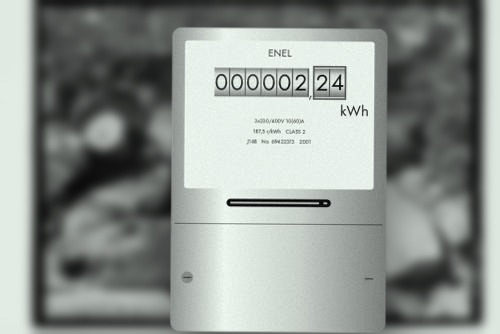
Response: 2.24 kWh
